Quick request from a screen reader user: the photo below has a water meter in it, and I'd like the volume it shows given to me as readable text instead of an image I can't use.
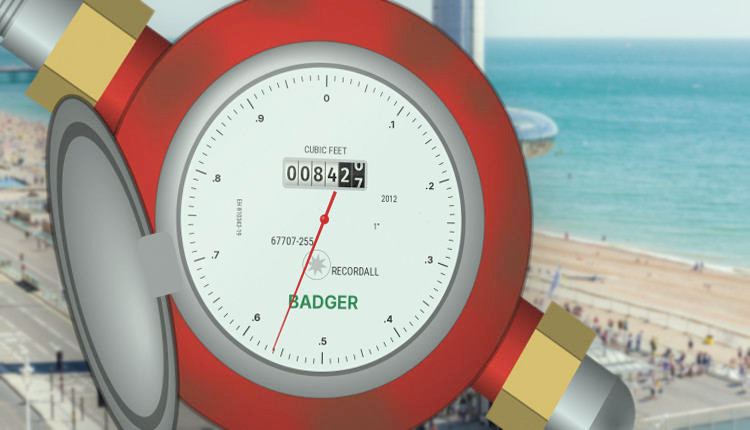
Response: 8426.56 ft³
